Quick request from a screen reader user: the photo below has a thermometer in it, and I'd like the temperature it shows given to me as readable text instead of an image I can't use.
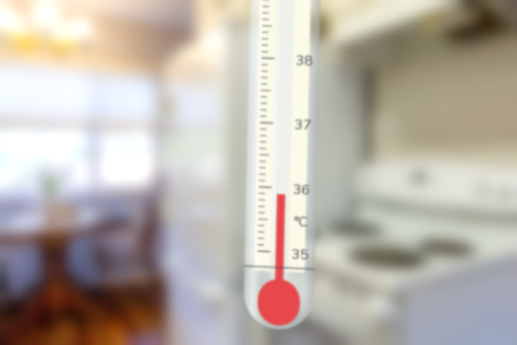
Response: 35.9 °C
